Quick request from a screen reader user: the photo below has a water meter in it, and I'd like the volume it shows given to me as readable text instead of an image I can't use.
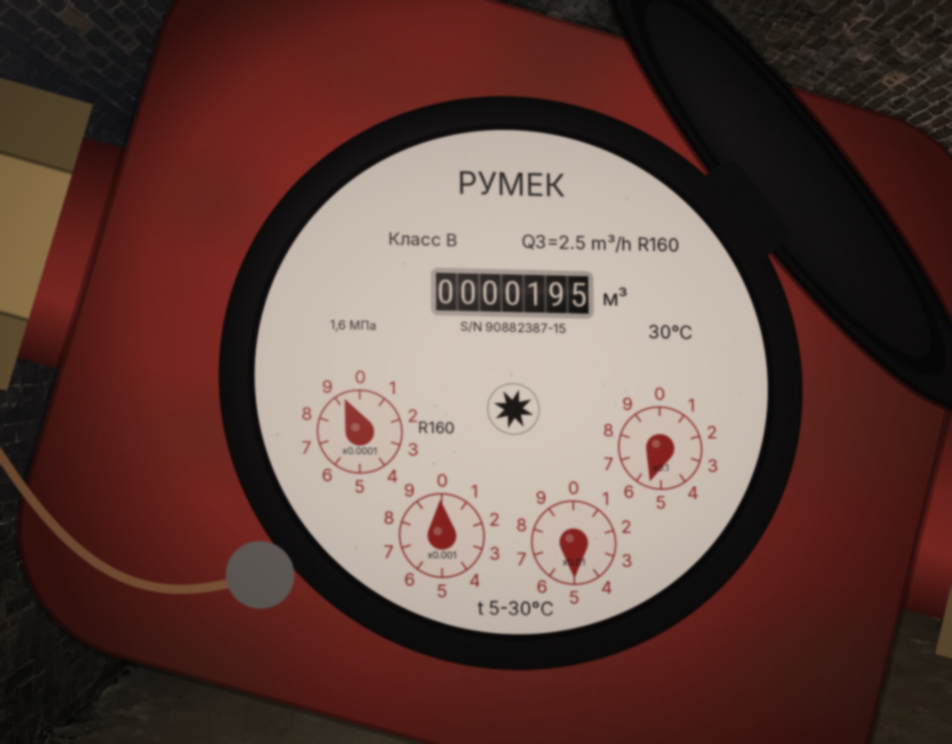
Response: 195.5499 m³
